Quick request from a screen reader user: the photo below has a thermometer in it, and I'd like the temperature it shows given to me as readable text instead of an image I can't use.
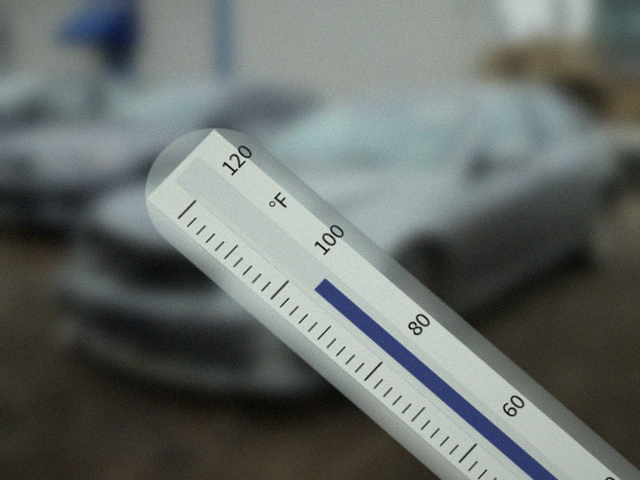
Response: 96 °F
